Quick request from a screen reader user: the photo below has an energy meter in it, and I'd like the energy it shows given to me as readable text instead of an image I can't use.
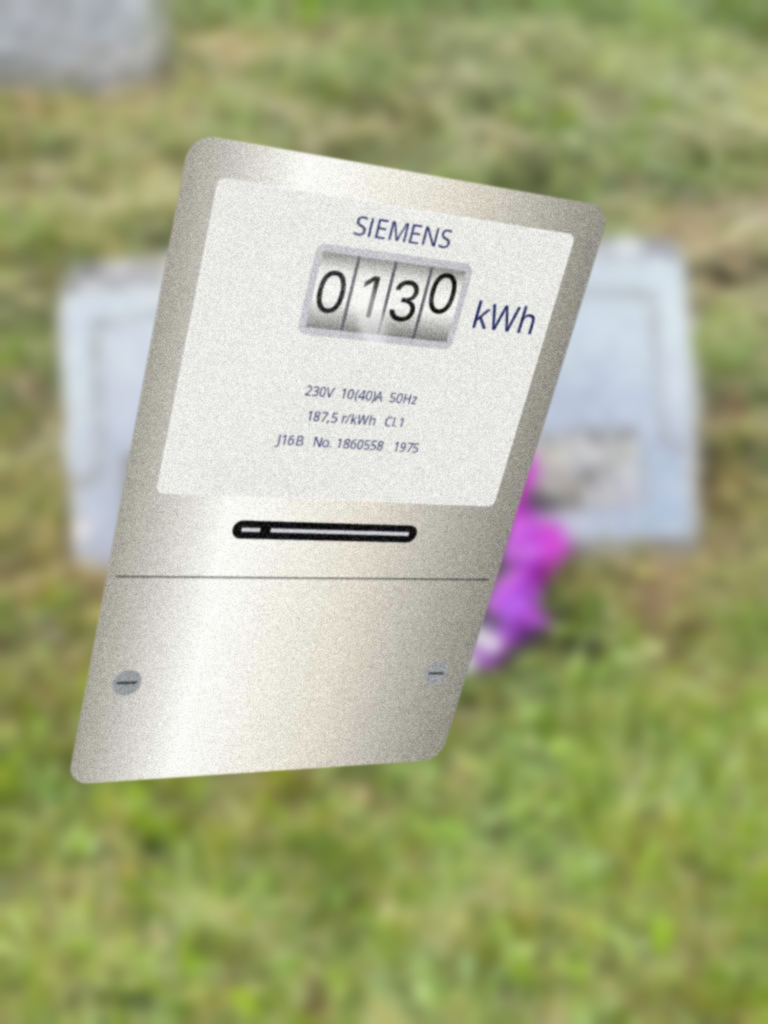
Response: 130 kWh
